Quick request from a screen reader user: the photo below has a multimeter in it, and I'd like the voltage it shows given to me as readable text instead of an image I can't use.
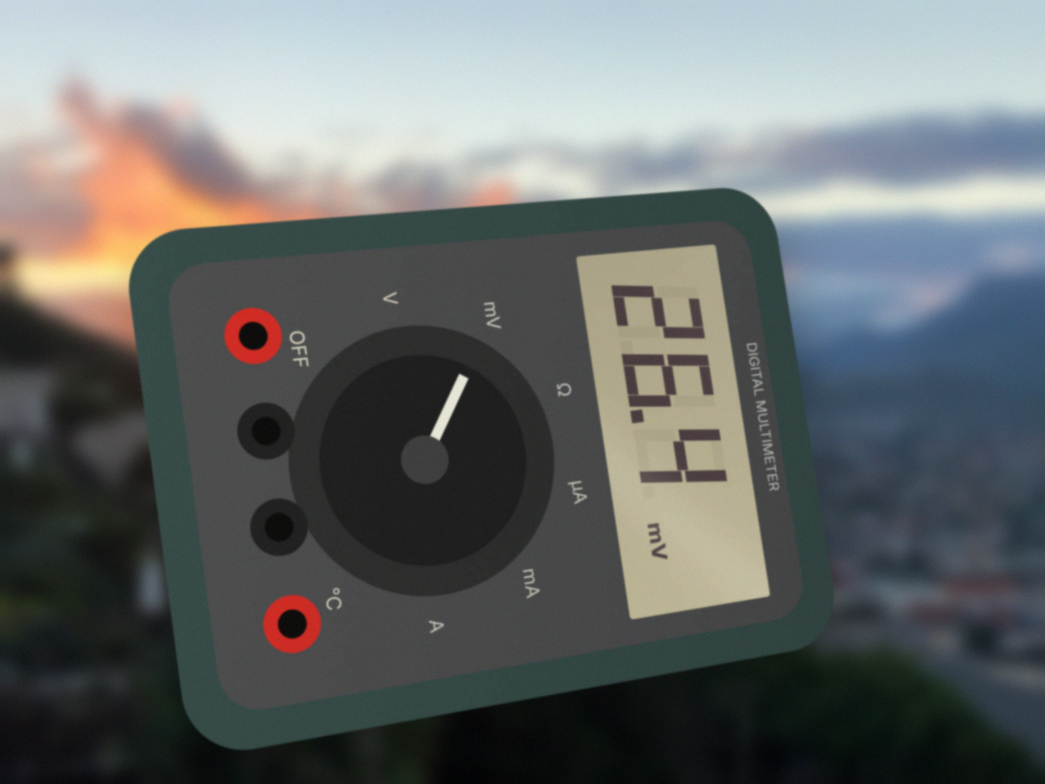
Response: 26.4 mV
